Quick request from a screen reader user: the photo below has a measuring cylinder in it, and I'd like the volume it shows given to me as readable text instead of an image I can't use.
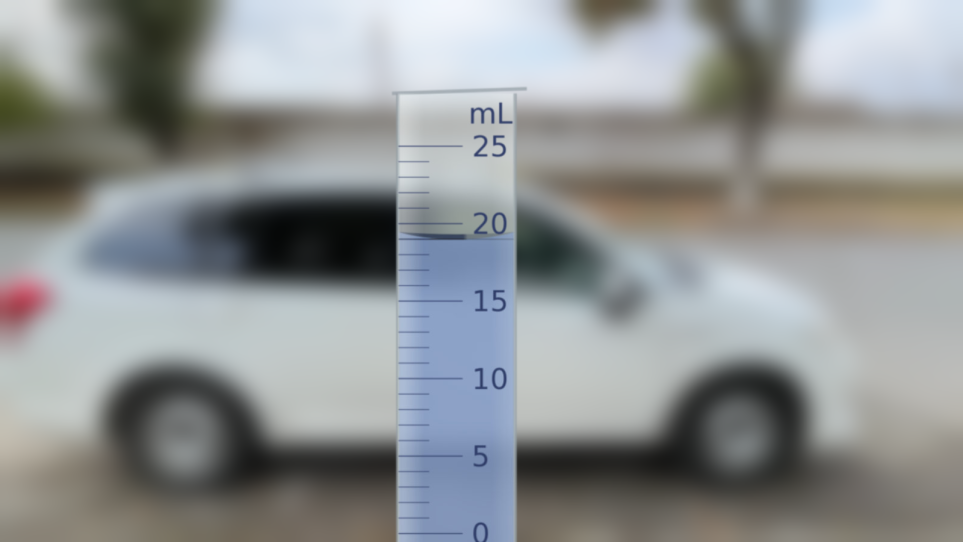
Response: 19 mL
